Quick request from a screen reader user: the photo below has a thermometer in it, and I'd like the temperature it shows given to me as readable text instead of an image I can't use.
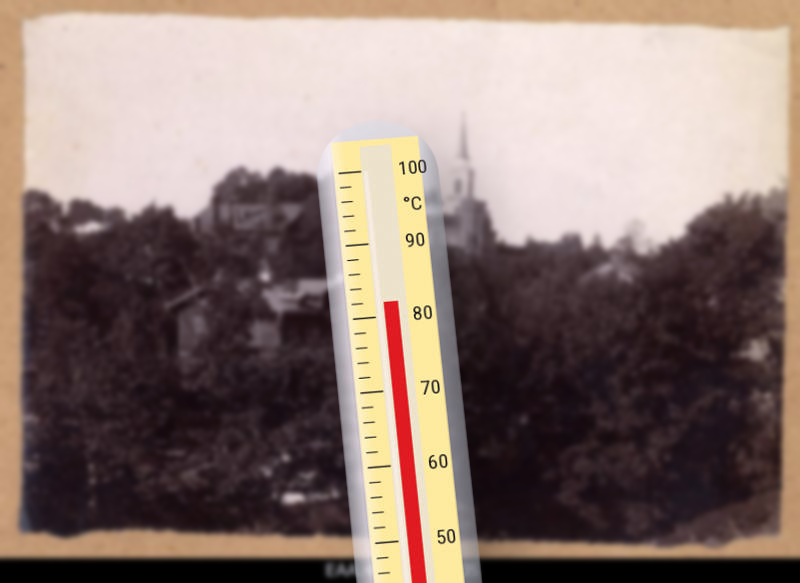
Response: 82 °C
